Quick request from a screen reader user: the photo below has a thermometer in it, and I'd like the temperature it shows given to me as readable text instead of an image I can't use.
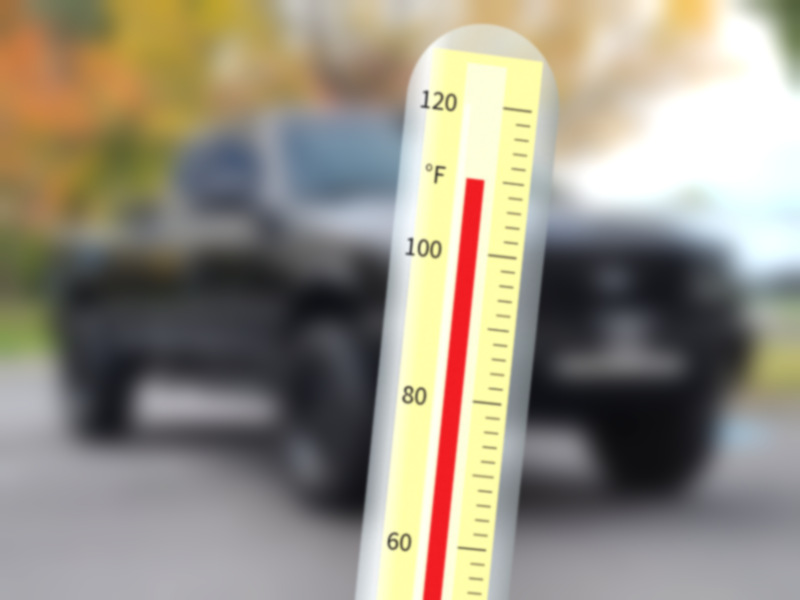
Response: 110 °F
